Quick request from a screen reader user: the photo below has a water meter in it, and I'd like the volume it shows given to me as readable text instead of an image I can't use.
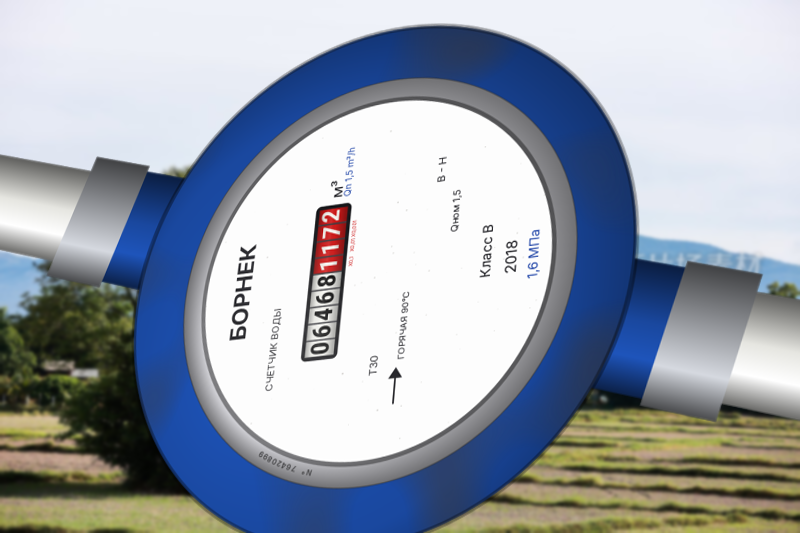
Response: 6468.1172 m³
